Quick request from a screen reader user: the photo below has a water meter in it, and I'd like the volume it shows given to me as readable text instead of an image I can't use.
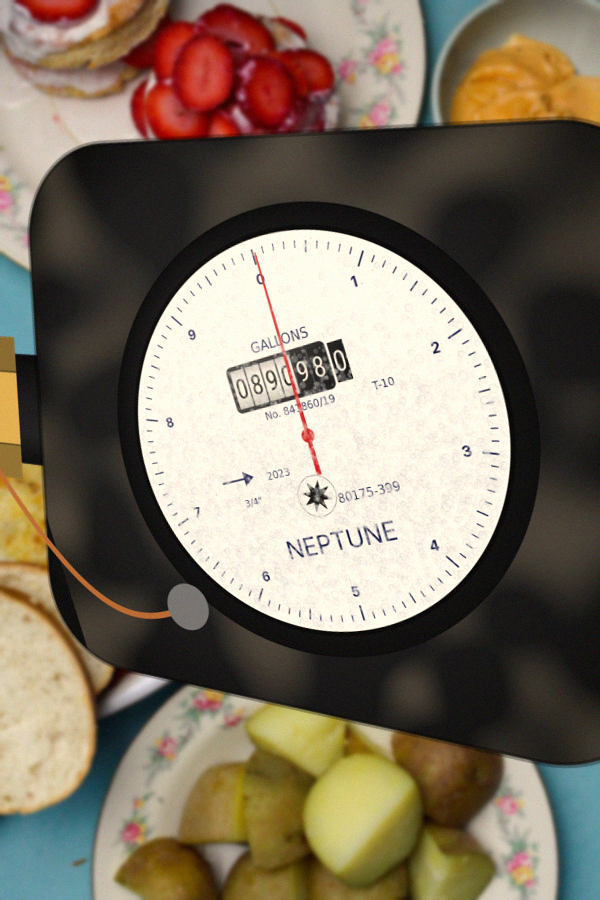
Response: 890980.0 gal
